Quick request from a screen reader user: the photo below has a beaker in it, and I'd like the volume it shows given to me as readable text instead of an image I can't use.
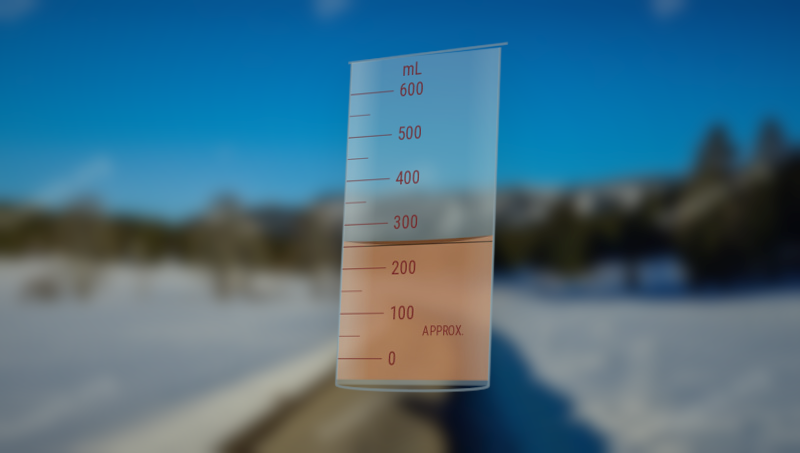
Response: 250 mL
